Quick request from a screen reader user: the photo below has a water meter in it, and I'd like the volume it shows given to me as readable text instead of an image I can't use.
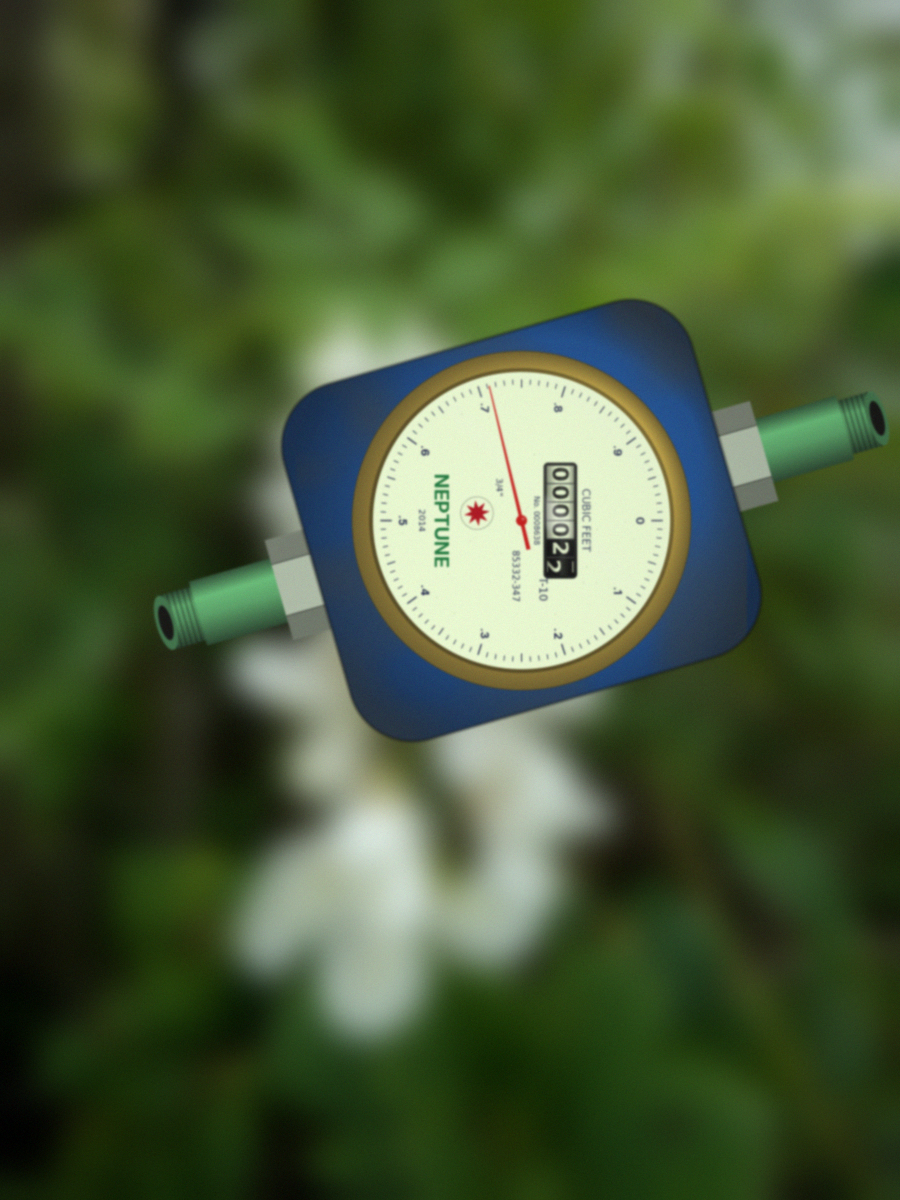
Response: 21.71 ft³
